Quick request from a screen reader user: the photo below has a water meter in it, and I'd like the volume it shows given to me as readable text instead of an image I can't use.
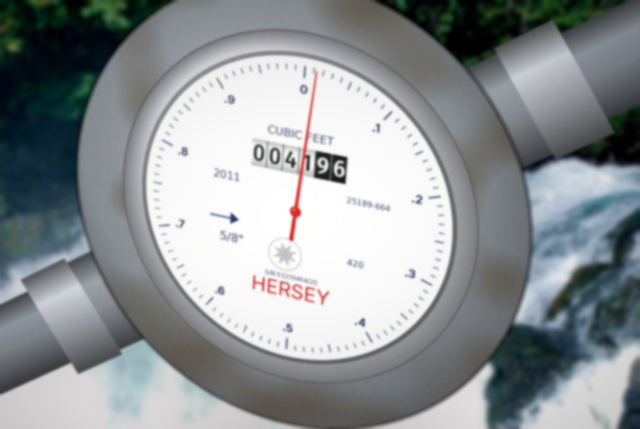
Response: 4196.01 ft³
